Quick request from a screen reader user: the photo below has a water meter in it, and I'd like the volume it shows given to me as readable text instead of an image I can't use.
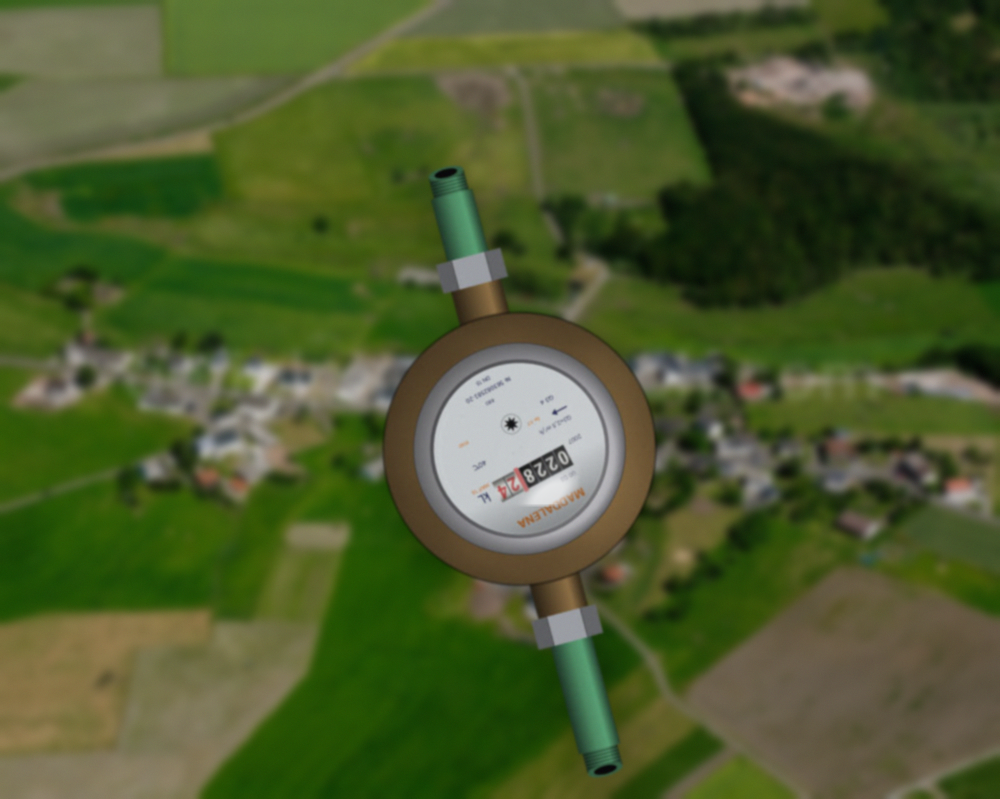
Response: 228.24 kL
